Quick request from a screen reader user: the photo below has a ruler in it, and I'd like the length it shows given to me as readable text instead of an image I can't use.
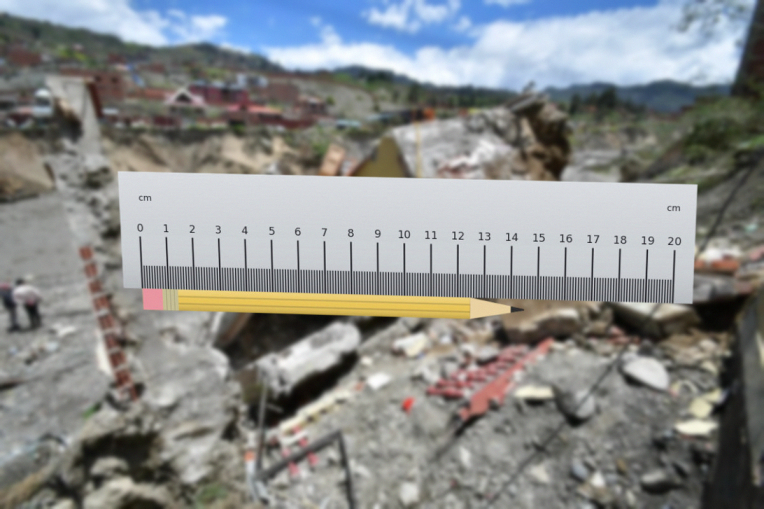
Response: 14.5 cm
